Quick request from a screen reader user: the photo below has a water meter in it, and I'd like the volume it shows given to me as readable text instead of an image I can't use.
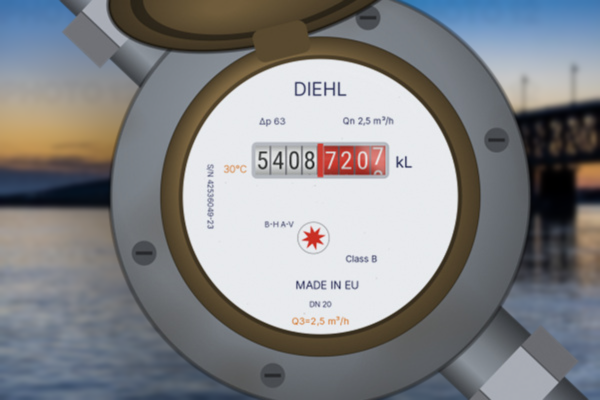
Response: 5408.7207 kL
